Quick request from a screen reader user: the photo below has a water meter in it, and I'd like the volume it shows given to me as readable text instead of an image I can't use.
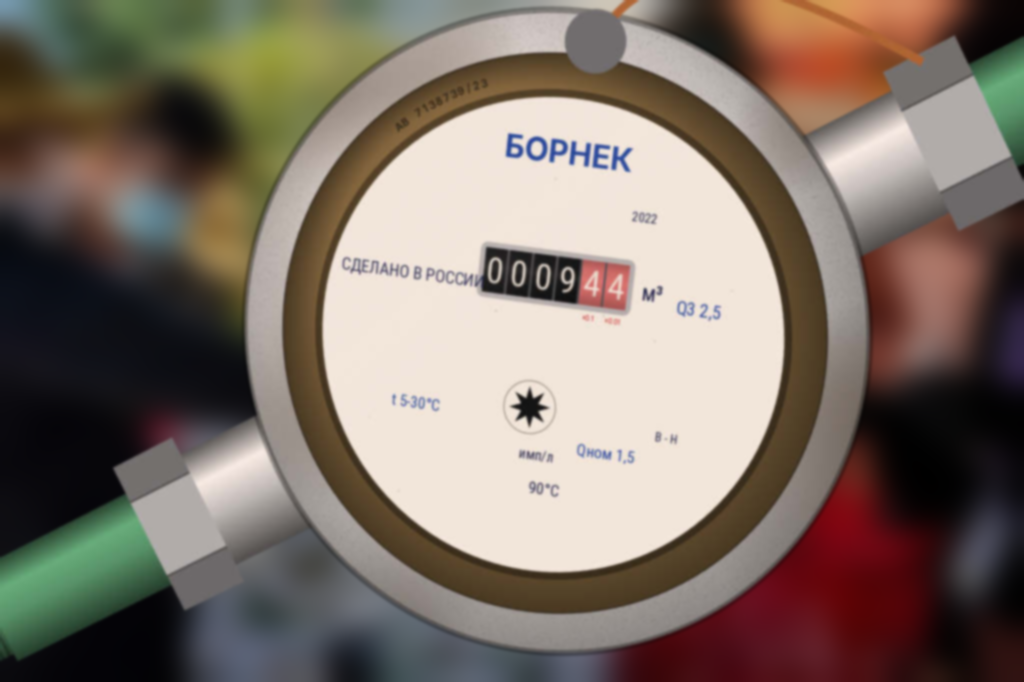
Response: 9.44 m³
